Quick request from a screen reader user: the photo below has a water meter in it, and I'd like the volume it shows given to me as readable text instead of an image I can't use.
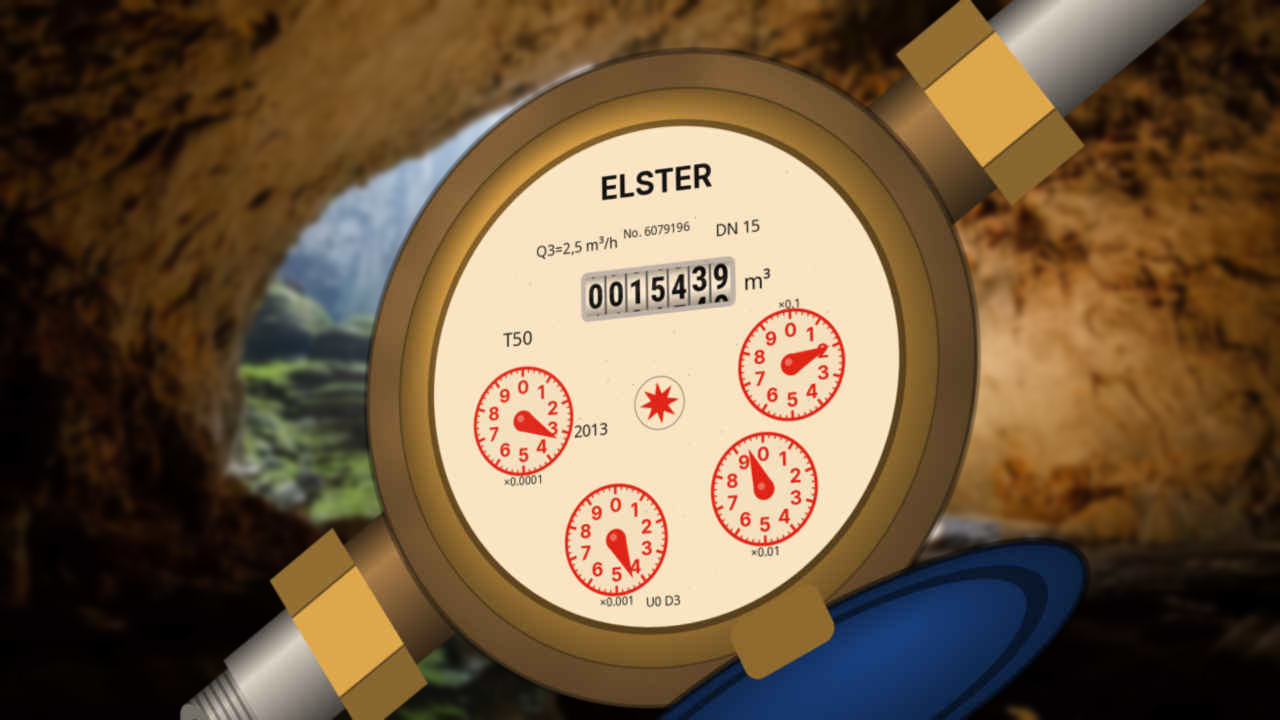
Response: 15439.1943 m³
